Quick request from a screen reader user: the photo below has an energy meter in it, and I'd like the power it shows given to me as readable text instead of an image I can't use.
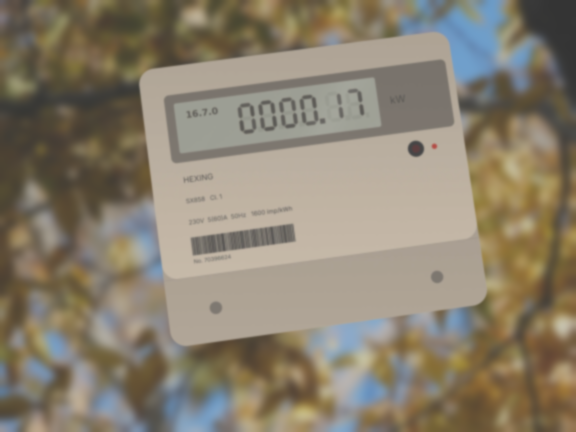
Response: 0.17 kW
